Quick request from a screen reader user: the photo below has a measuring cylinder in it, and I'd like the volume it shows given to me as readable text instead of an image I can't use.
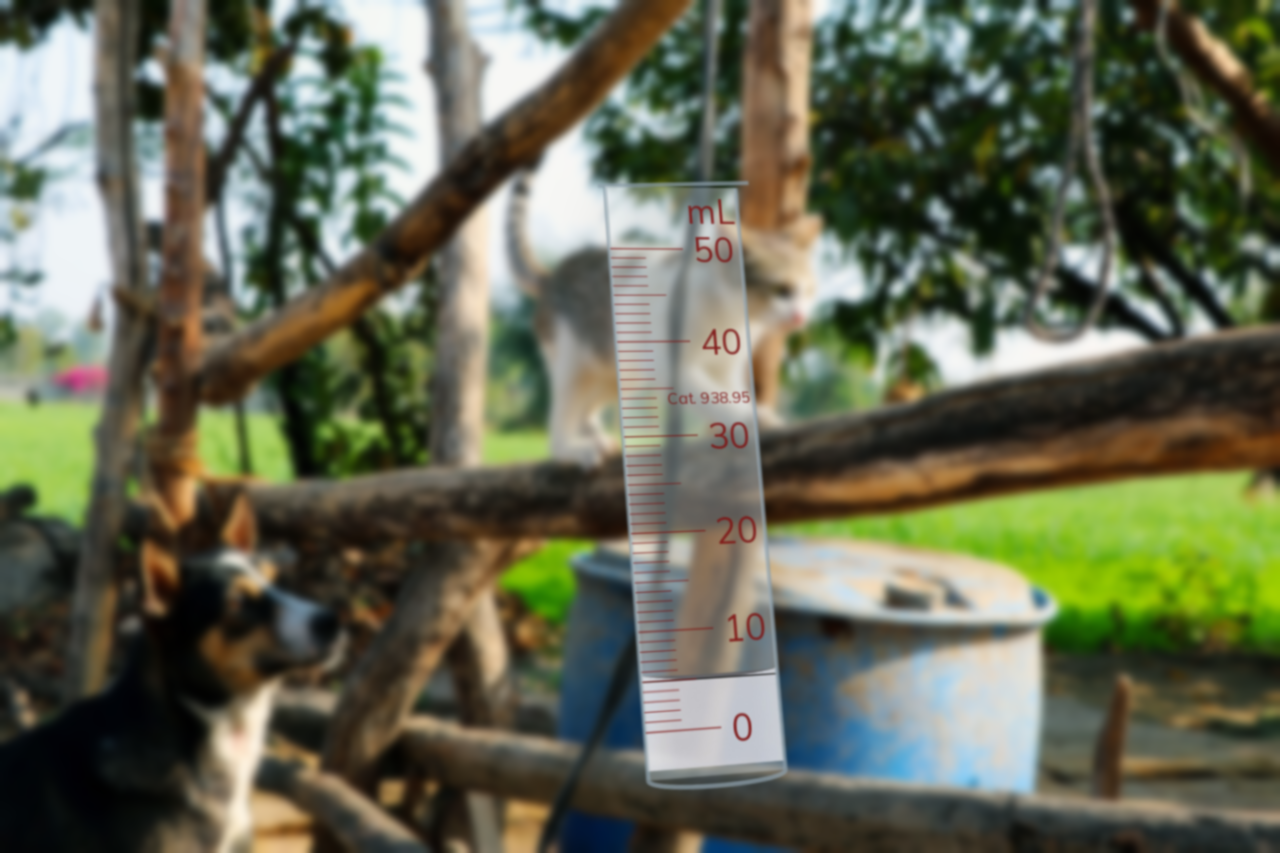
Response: 5 mL
